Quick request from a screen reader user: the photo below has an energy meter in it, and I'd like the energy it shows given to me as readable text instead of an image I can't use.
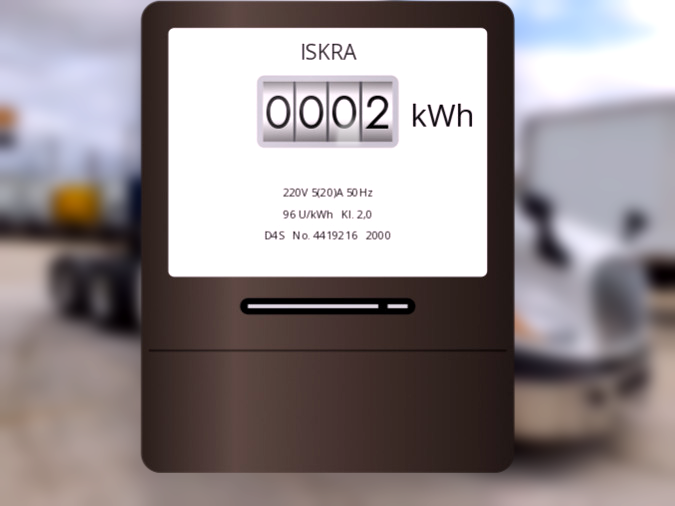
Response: 2 kWh
